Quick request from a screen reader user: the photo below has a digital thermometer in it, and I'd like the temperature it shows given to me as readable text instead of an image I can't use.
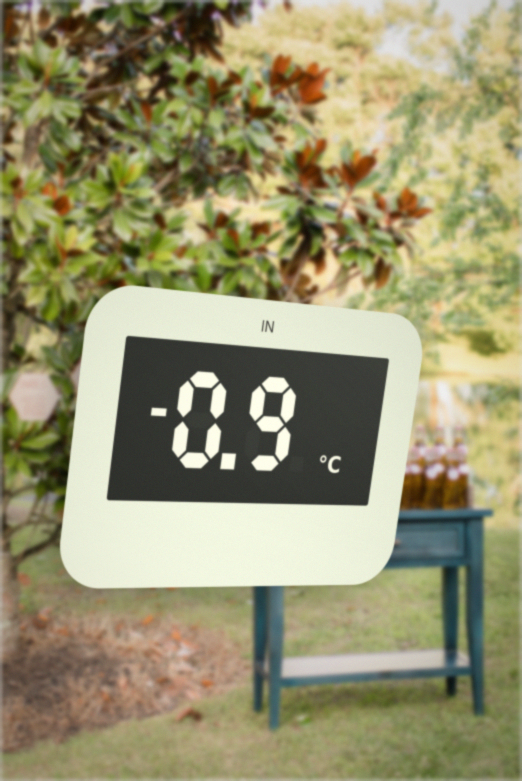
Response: -0.9 °C
